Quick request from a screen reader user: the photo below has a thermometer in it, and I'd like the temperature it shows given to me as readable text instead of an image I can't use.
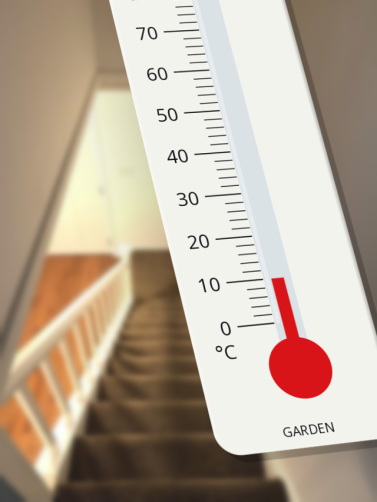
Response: 10 °C
